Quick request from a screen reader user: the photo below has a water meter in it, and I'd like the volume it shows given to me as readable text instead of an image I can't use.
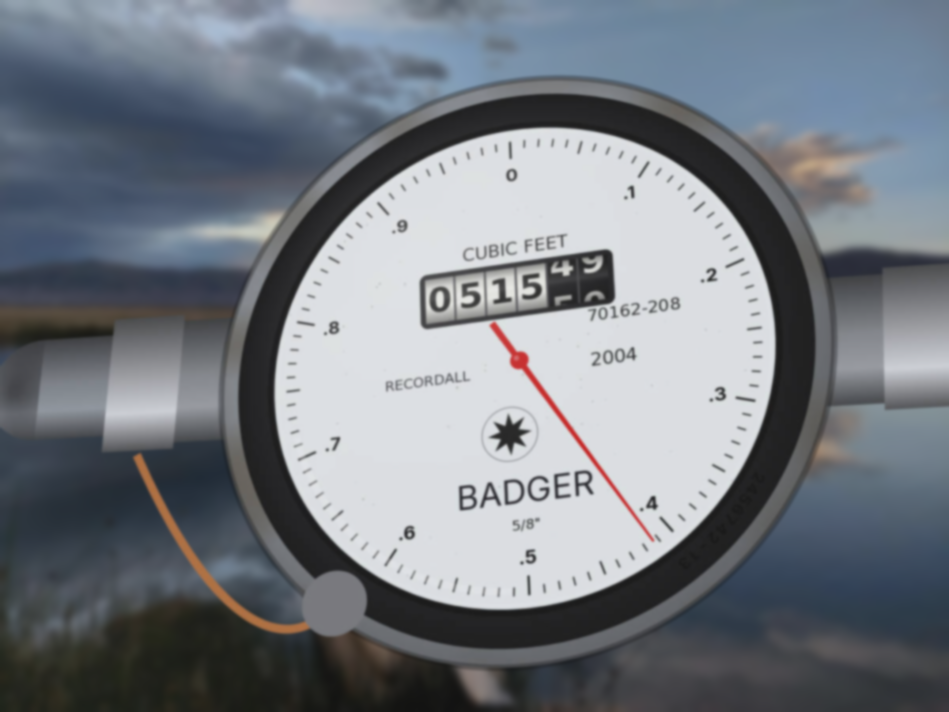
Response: 51549.41 ft³
